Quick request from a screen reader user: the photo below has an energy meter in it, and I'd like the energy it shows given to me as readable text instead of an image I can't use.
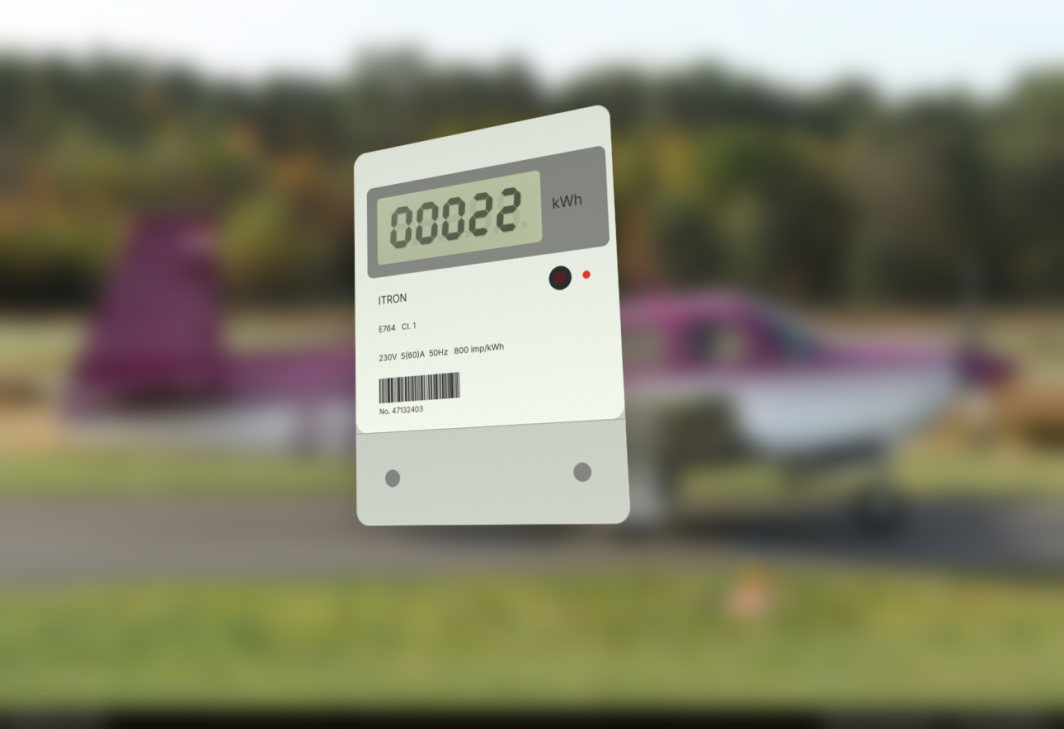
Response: 22 kWh
